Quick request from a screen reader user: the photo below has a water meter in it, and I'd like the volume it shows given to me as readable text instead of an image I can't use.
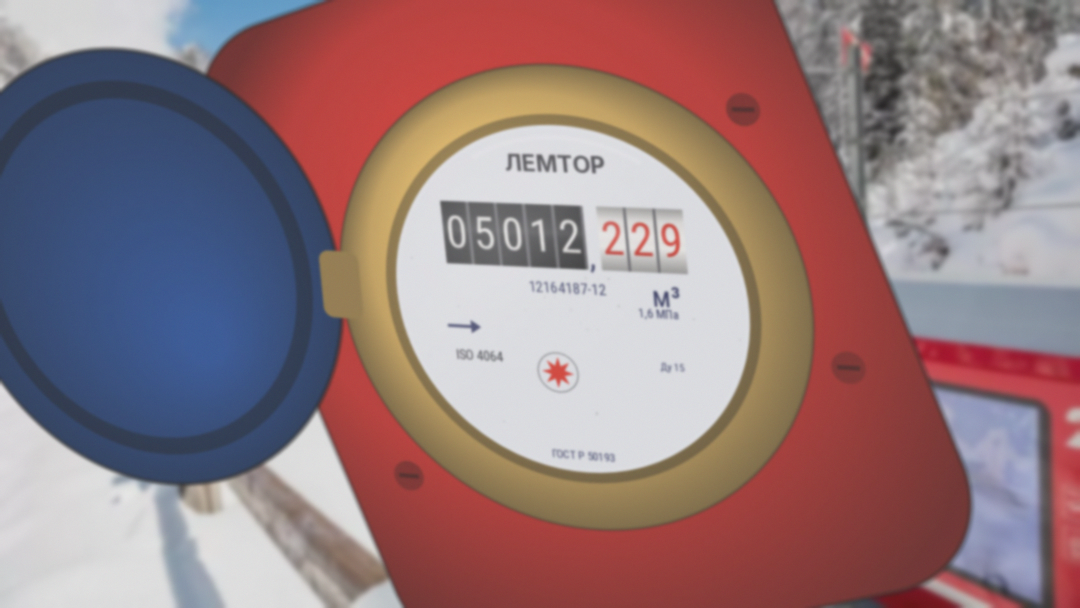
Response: 5012.229 m³
